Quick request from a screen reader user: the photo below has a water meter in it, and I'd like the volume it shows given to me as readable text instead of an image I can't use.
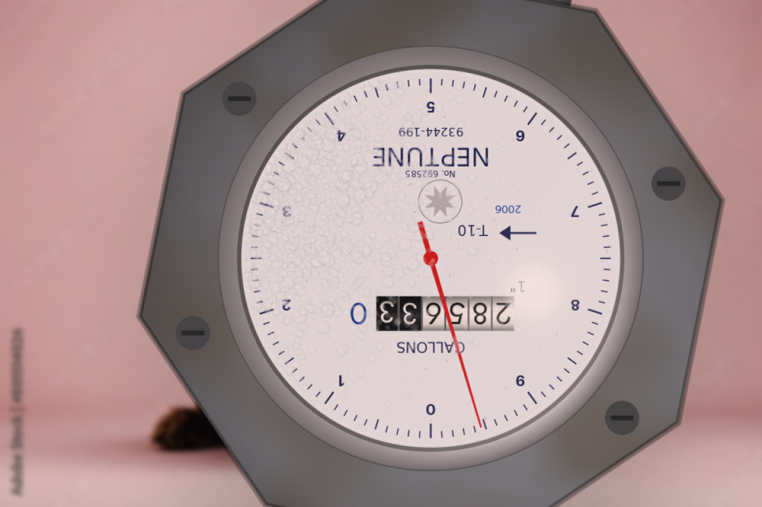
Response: 2856329.5 gal
